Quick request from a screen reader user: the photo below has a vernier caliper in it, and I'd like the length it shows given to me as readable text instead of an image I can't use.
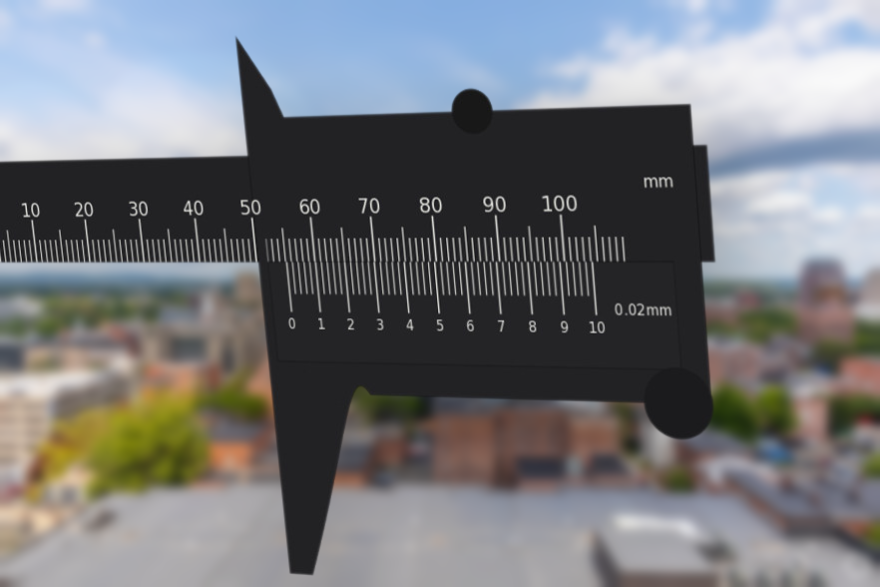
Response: 55.2 mm
